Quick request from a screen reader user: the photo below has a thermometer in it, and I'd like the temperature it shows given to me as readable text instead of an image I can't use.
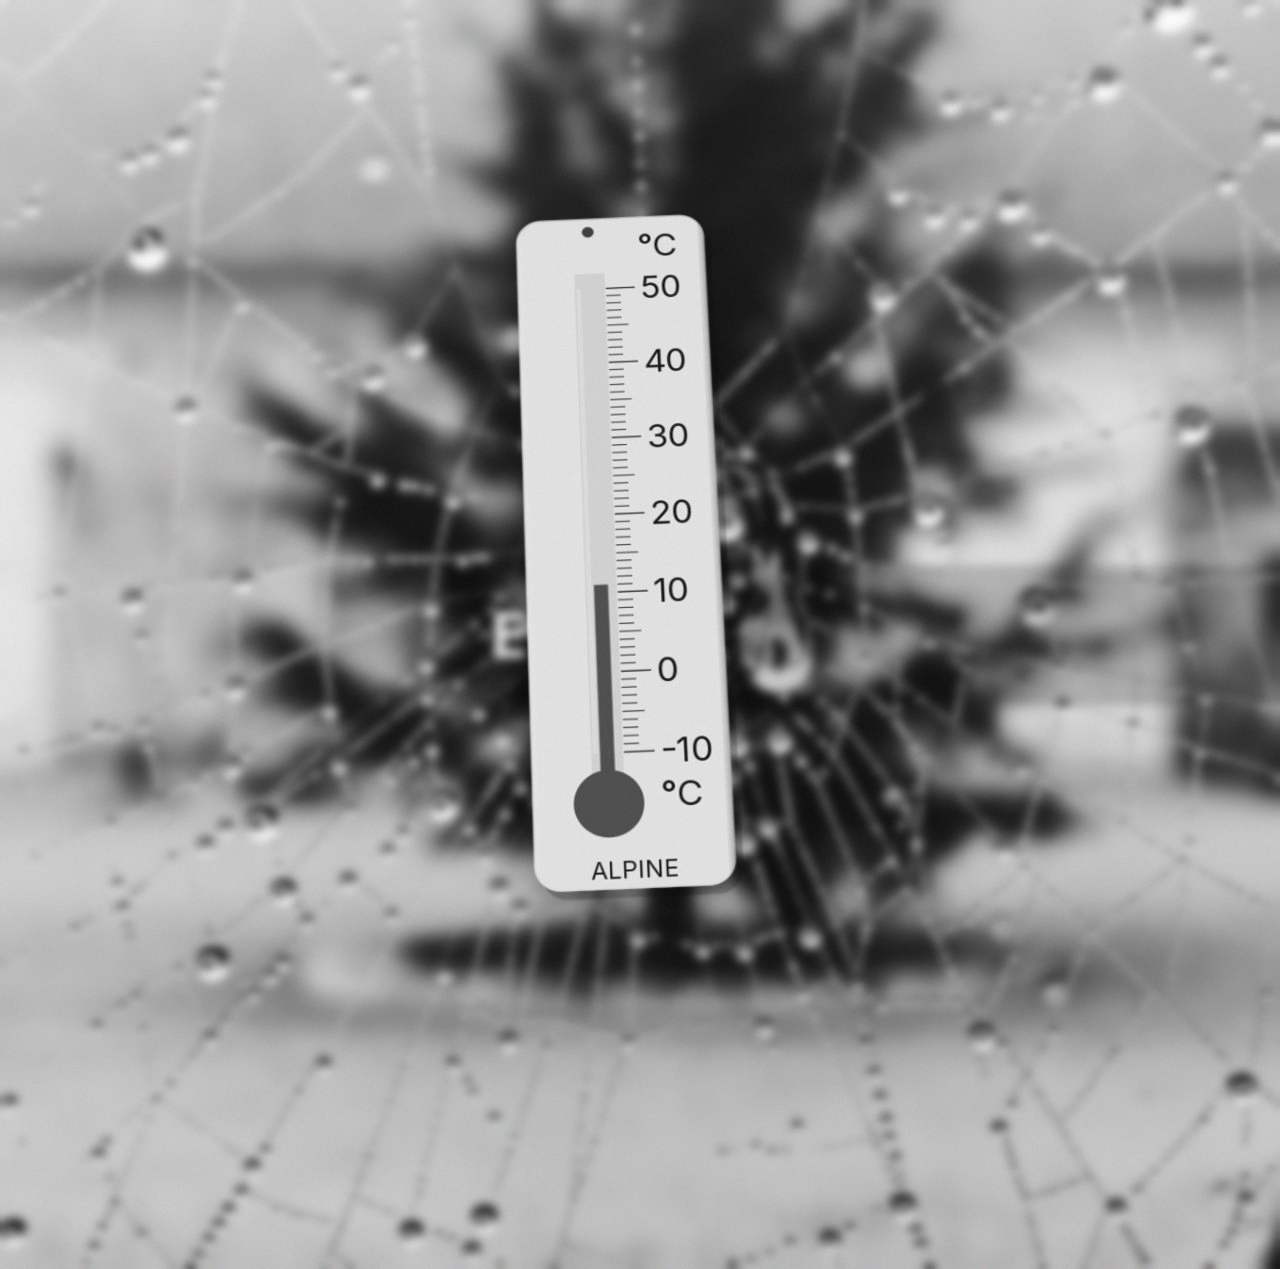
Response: 11 °C
